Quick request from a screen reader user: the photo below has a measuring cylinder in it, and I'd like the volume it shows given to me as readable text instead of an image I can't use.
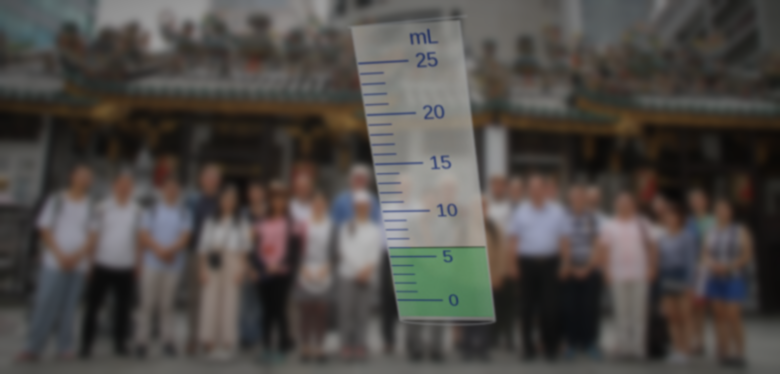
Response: 6 mL
